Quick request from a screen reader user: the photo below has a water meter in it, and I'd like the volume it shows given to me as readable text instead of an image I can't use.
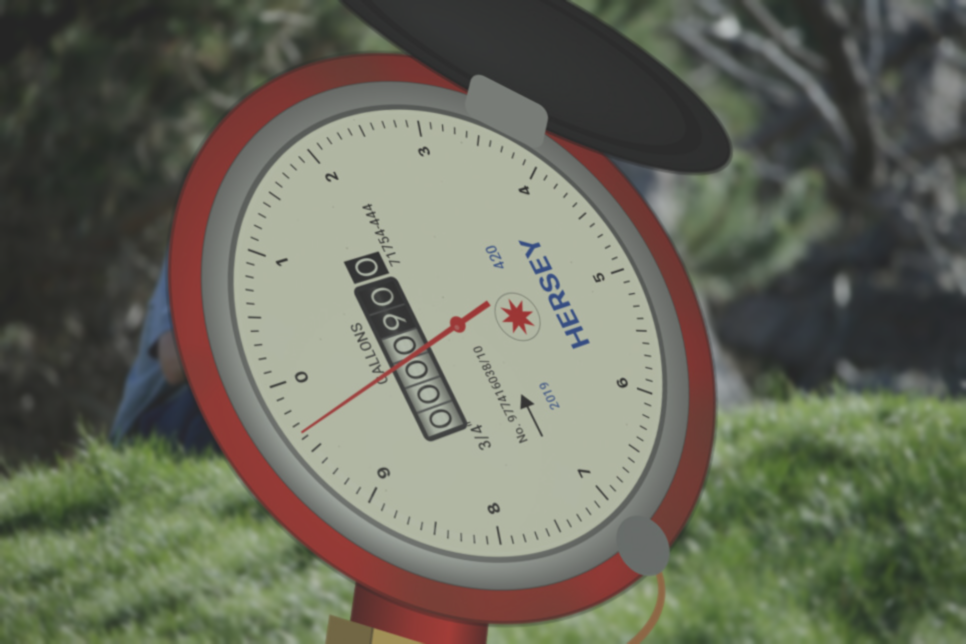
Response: 899.6 gal
